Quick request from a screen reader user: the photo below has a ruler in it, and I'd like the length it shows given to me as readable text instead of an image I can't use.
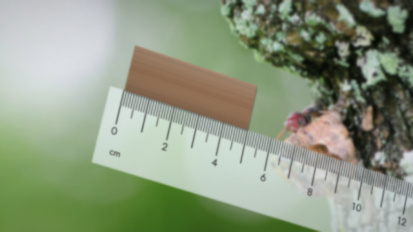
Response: 5 cm
